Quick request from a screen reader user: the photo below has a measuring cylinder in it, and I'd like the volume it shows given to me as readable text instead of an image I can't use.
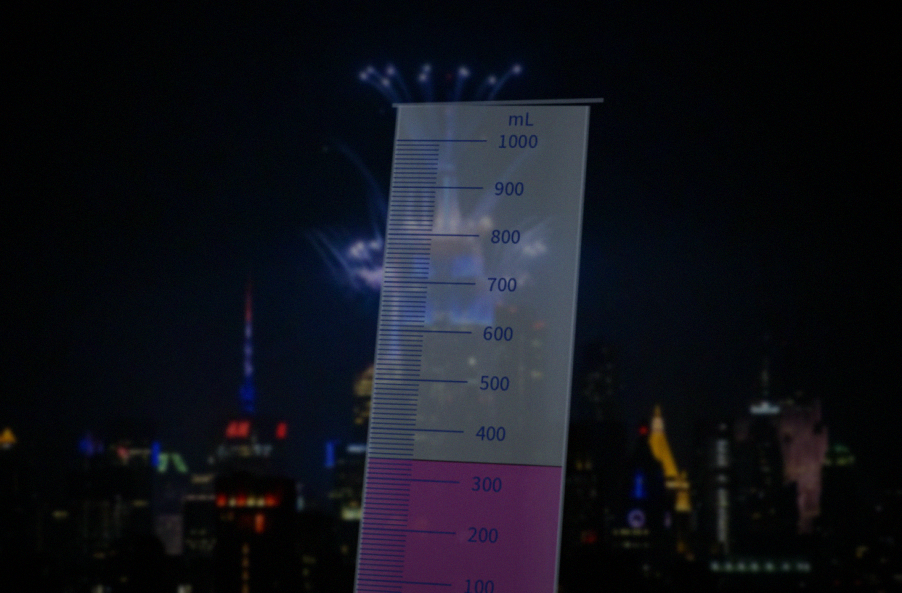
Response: 340 mL
